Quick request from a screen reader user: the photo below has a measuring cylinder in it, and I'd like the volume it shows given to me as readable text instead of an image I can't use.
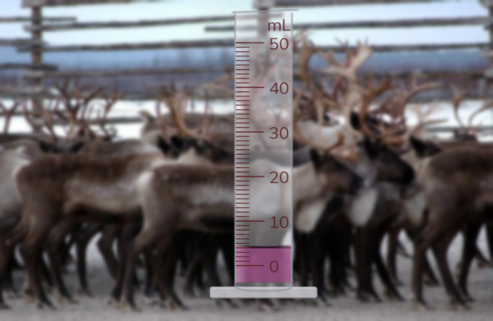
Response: 4 mL
